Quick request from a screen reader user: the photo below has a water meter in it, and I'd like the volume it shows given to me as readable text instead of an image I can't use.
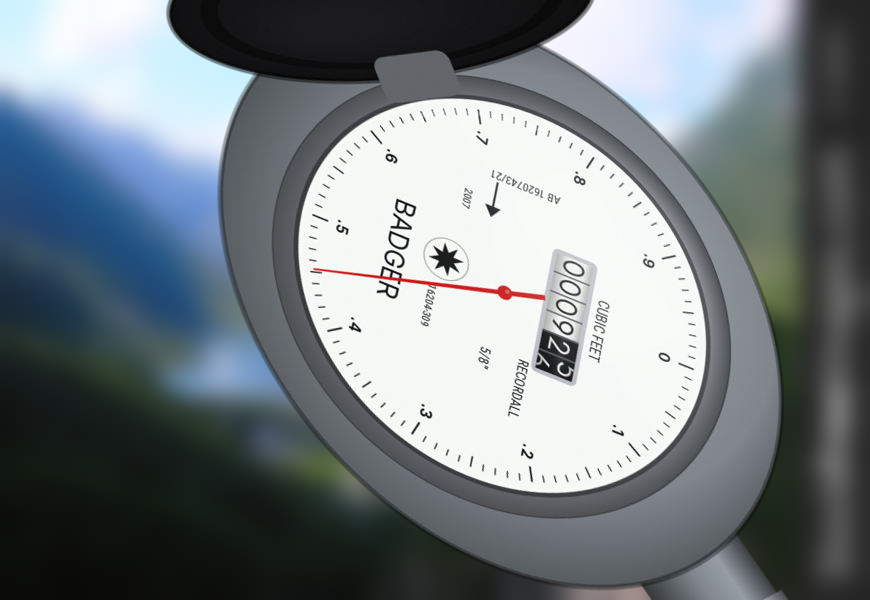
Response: 925.45 ft³
